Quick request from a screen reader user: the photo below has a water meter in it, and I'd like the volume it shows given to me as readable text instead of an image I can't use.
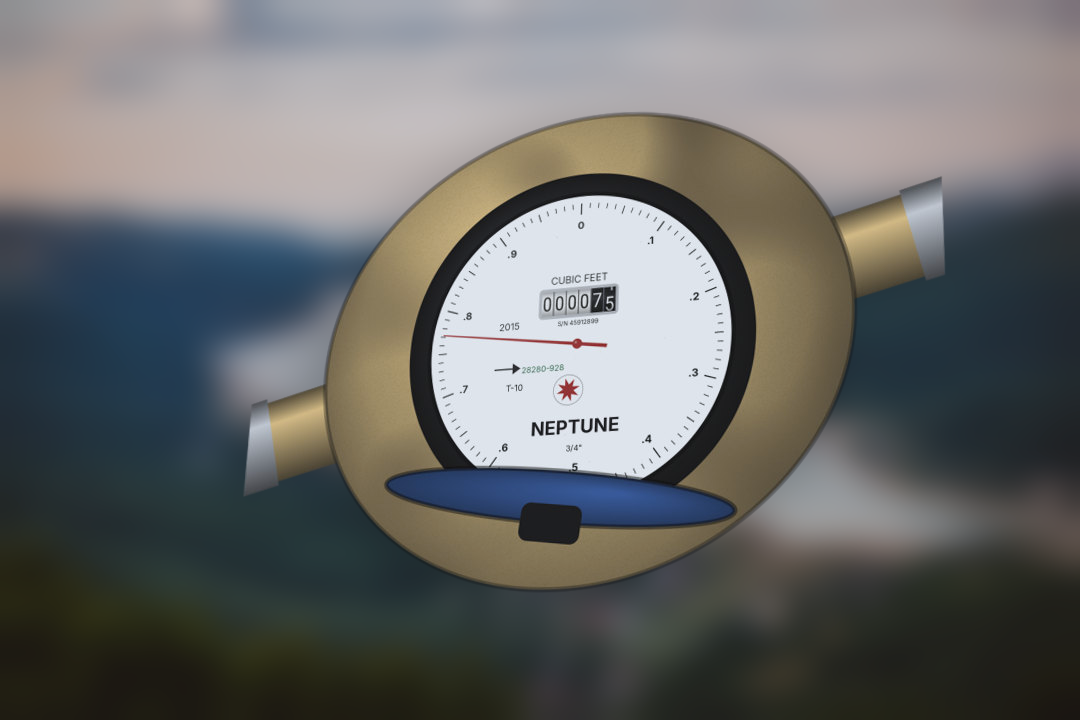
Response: 74.77 ft³
